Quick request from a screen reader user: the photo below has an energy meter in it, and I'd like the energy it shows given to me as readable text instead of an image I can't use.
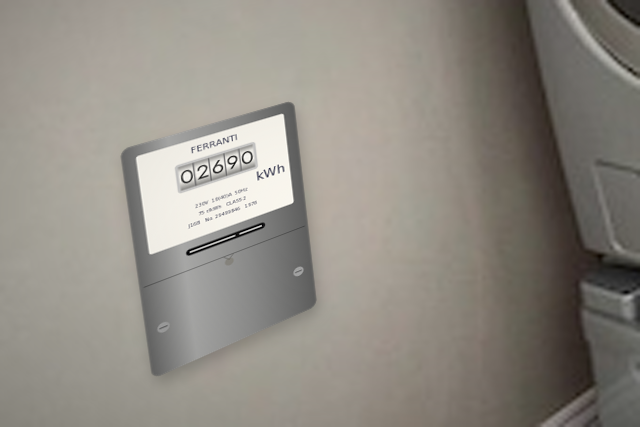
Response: 2690 kWh
